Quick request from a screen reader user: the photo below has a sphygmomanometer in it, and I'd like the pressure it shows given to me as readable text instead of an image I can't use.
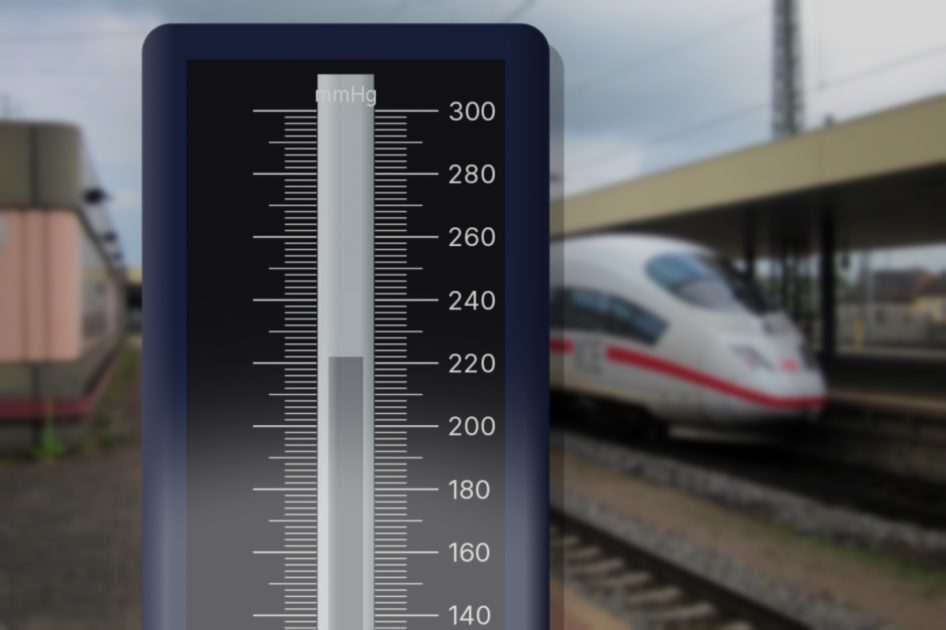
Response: 222 mmHg
